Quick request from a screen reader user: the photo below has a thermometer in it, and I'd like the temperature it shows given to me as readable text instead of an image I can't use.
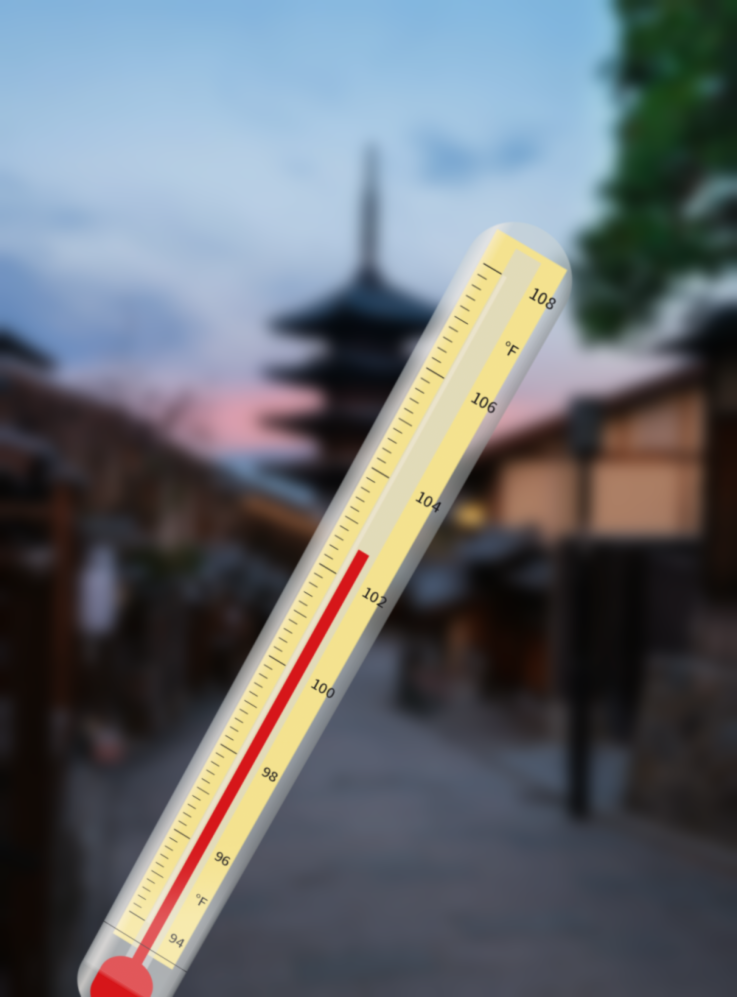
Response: 102.6 °F
